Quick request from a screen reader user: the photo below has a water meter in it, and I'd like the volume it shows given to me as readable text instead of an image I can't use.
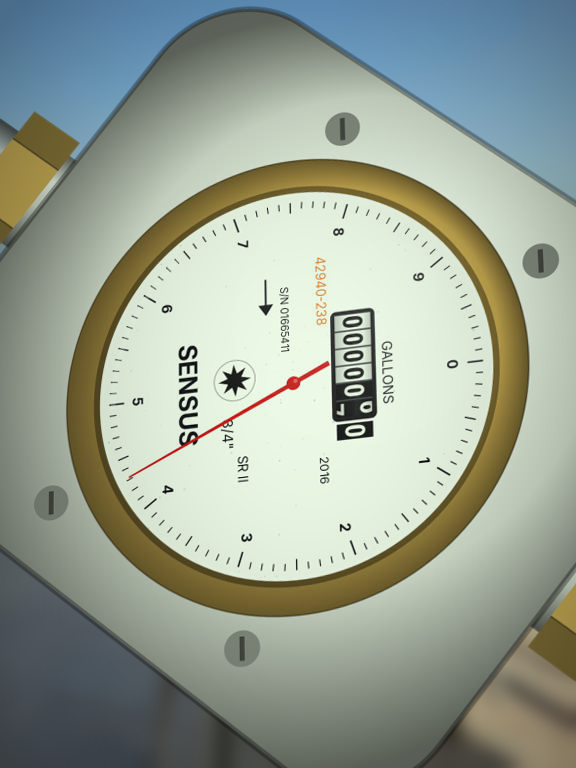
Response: 64.3 gal
